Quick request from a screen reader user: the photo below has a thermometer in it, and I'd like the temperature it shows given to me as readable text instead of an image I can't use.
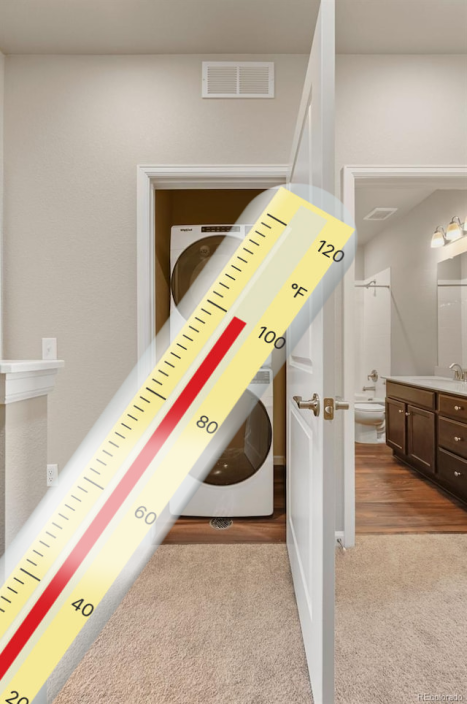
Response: 100 °F
